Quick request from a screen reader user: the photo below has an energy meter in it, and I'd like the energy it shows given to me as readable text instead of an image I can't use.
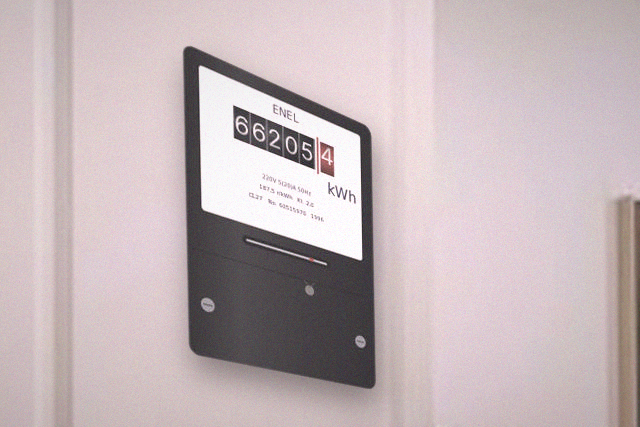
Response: 66205.4 kWh
